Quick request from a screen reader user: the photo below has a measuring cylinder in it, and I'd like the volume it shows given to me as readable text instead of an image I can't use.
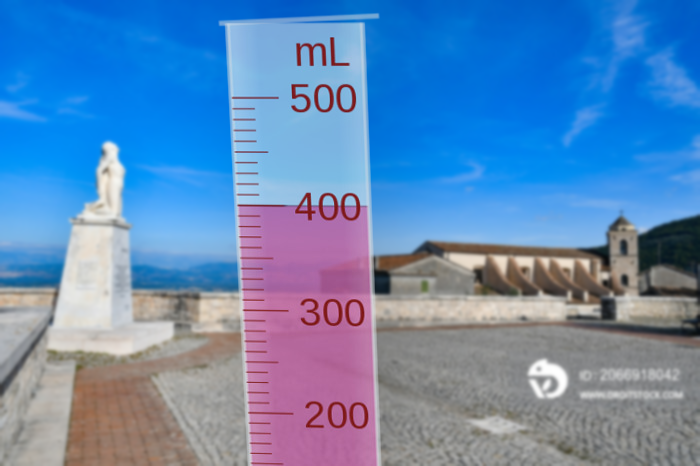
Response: 400 mL
